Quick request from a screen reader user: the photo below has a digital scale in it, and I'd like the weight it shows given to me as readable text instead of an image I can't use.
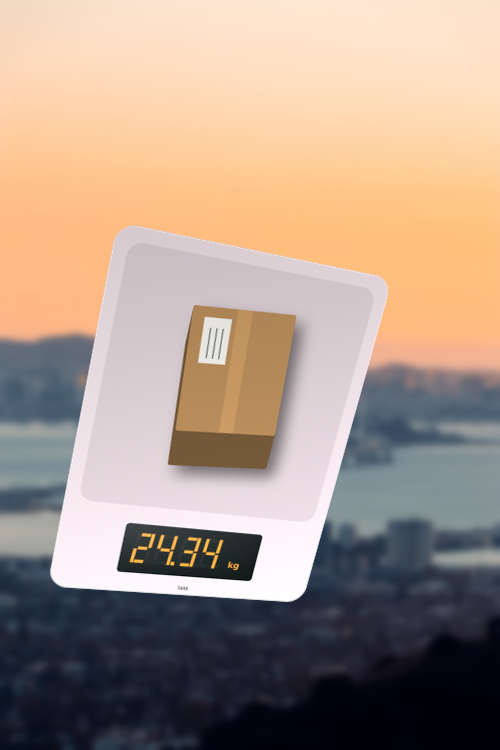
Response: 24.34 kg
